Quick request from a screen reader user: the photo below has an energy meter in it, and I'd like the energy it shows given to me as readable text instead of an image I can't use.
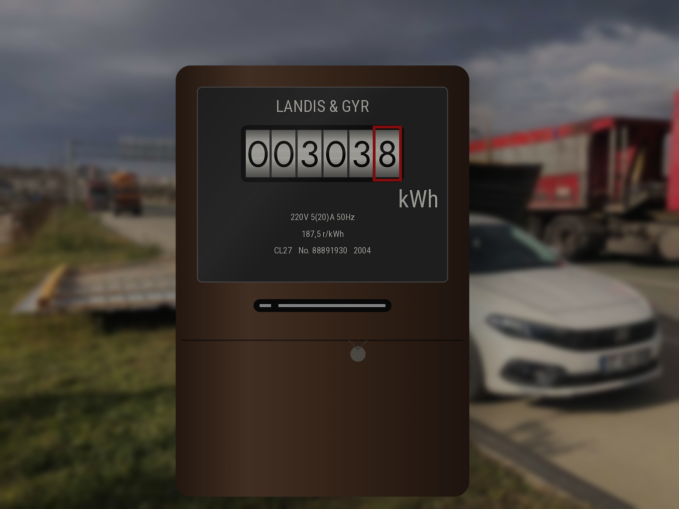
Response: 303.8 kWh
